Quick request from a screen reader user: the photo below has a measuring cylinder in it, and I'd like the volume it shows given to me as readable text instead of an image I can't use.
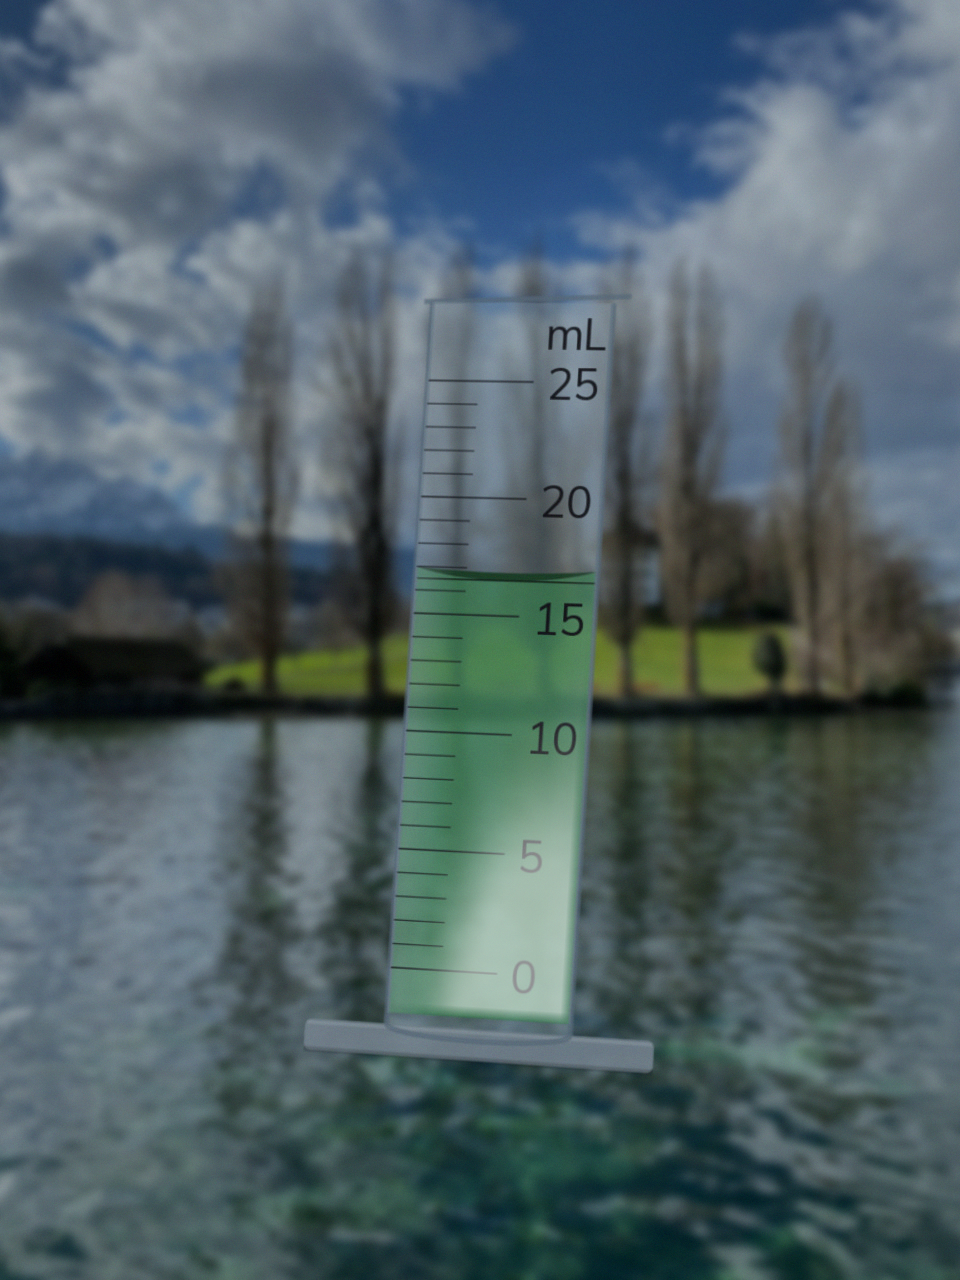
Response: 16.5 mL
